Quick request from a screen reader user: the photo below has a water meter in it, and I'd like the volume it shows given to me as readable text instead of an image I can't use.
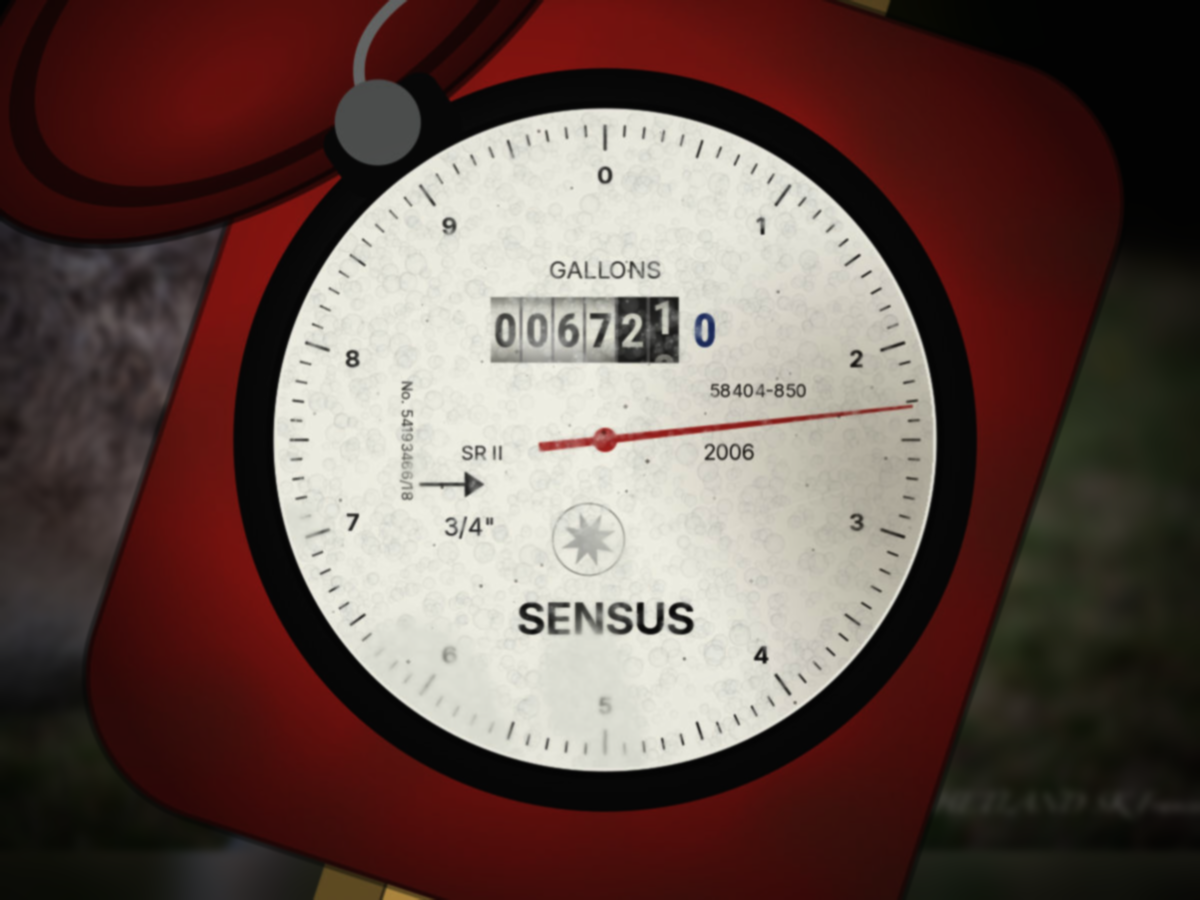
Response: 67212.3 gal
